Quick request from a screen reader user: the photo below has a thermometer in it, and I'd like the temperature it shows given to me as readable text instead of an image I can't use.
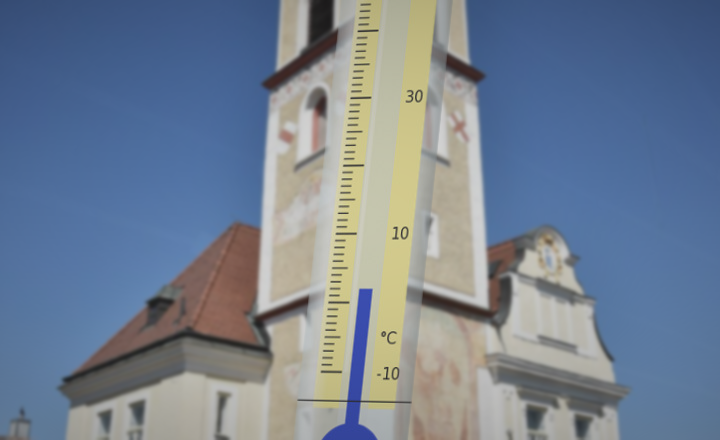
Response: 2 °C
